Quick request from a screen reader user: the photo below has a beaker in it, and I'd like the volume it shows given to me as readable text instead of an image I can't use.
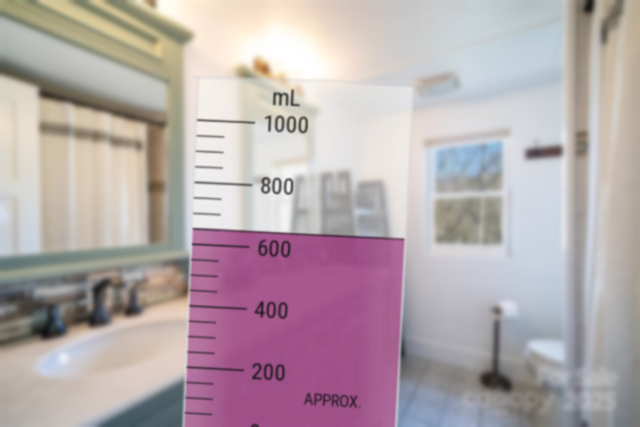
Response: 650 mL
